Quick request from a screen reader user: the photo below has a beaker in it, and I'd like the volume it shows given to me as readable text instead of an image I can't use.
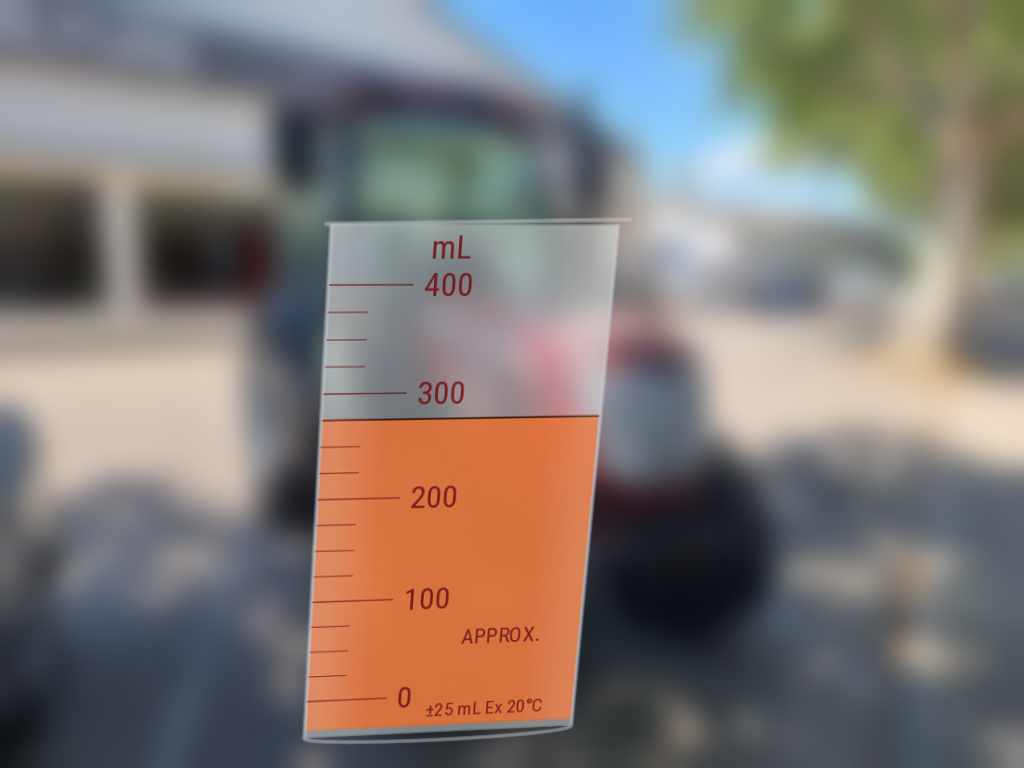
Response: 275 mL
